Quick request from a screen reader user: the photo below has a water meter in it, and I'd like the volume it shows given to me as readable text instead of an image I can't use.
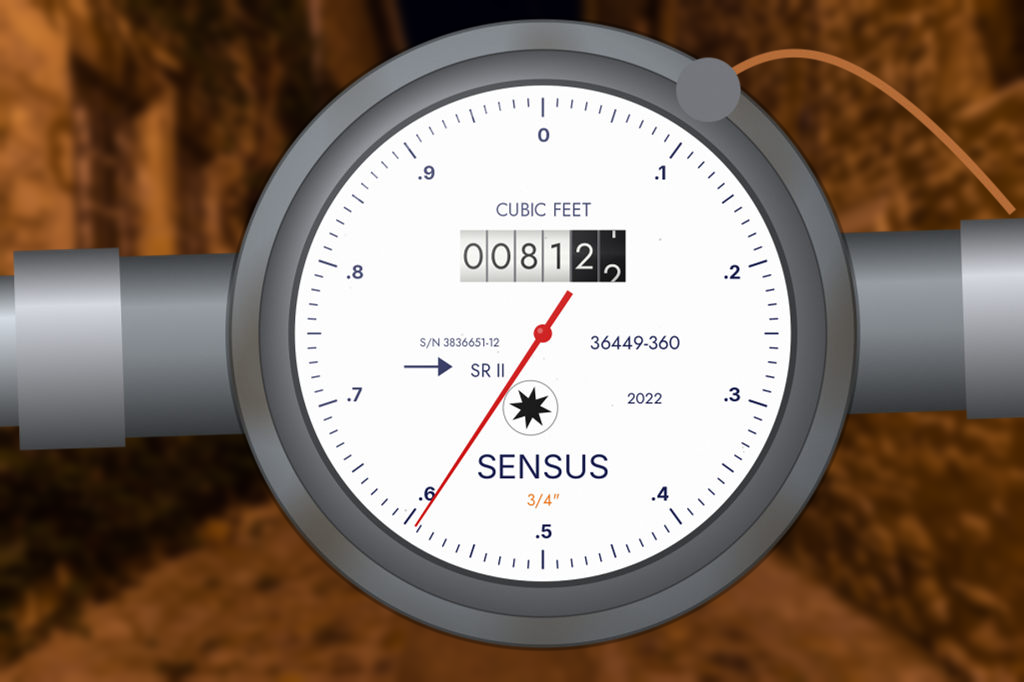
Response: 8121.59 ft³
